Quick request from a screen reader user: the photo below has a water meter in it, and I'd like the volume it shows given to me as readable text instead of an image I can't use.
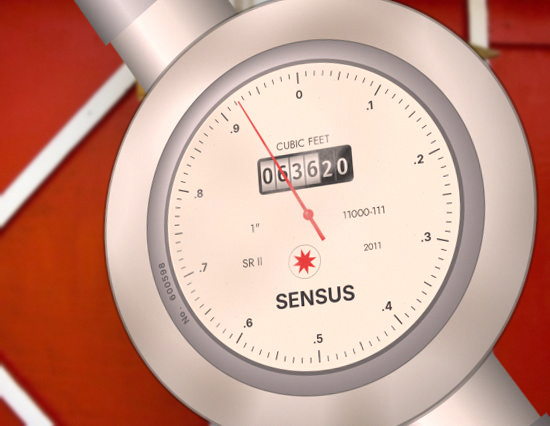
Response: 63619.92 ft³
